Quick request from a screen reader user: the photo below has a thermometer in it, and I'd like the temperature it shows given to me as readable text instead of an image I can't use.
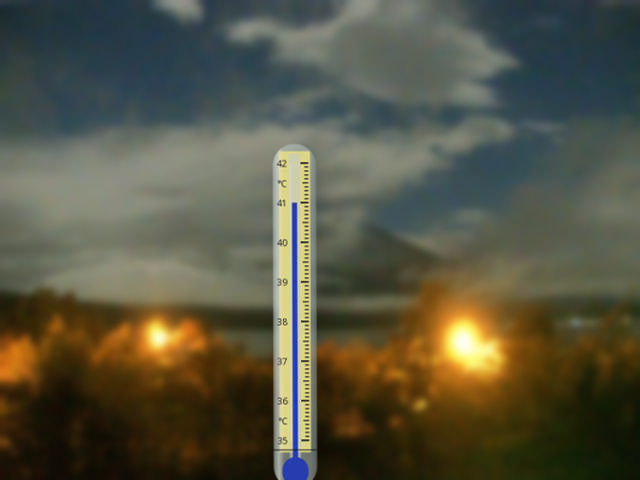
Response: 41 °C
